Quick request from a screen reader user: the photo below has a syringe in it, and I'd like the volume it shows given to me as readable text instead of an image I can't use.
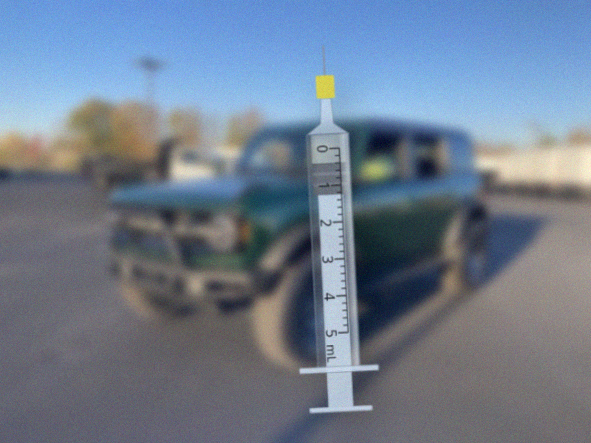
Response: 0.4 mL
